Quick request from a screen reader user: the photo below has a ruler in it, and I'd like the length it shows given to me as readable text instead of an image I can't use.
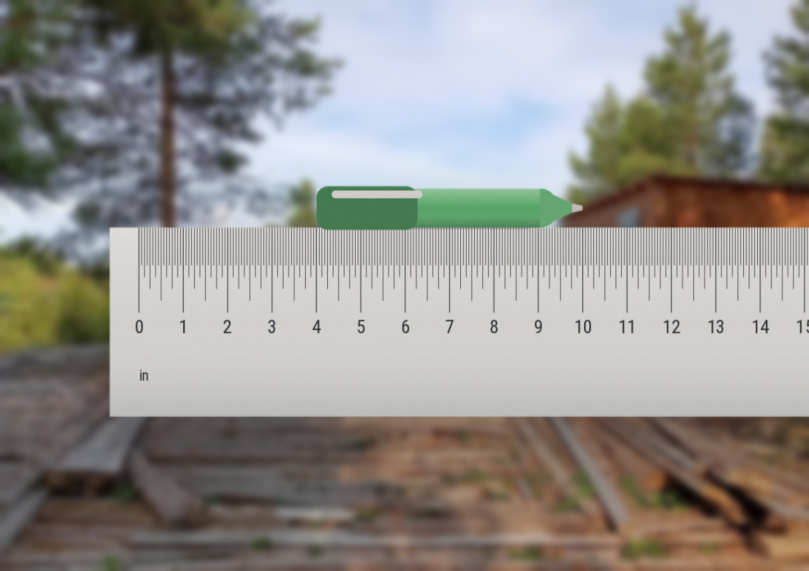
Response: 6 in
